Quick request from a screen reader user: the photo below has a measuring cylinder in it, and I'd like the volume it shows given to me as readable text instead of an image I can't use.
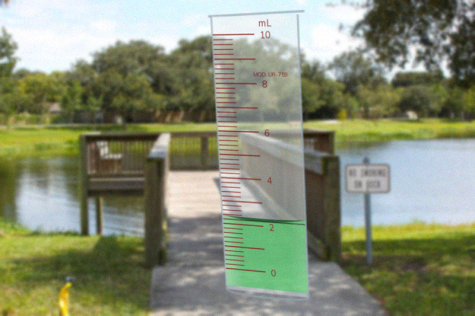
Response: 2.2 mL
